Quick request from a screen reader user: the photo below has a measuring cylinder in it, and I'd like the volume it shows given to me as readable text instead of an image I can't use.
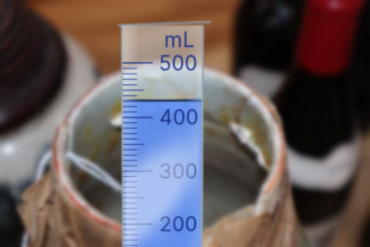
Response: 430 mL
